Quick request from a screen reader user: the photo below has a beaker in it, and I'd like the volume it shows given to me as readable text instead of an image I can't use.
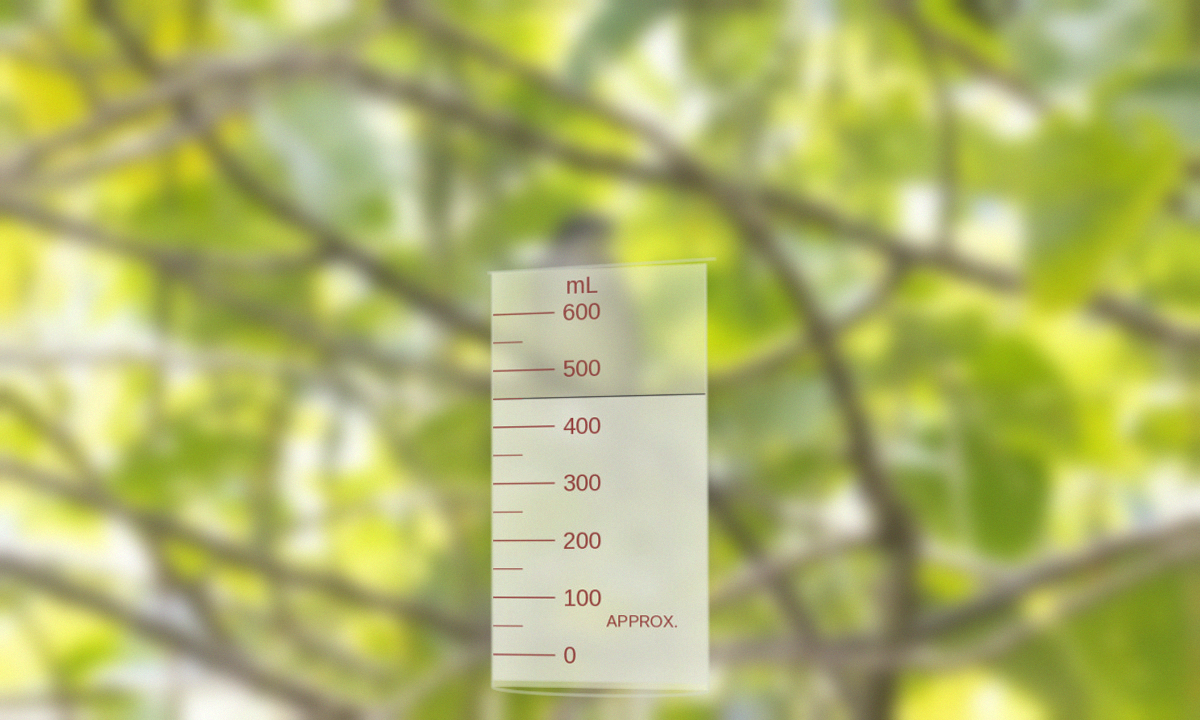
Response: 450 mL
